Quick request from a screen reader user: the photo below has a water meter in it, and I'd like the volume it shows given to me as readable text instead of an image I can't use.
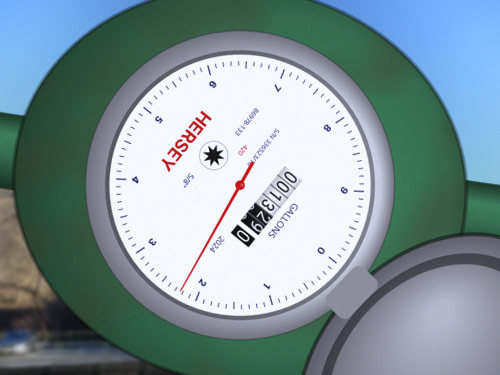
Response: 13292.2 gal
